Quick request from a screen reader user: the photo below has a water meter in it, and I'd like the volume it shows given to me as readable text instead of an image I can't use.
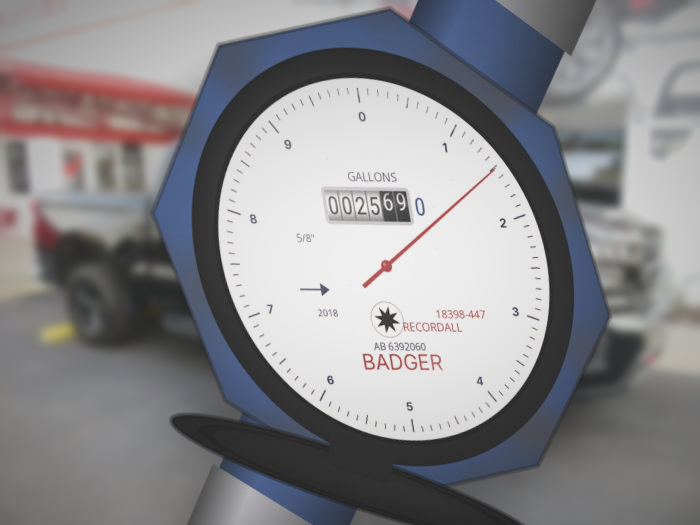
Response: 25691.5 gal
